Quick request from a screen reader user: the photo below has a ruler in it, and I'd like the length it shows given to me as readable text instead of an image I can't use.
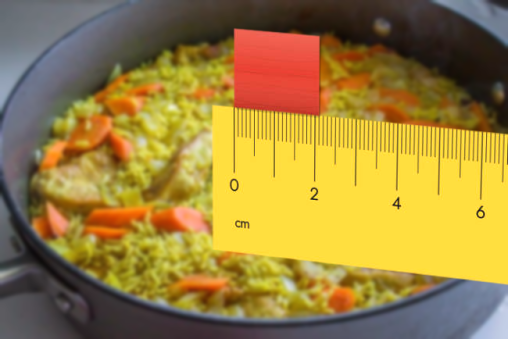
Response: 2.1 cm
